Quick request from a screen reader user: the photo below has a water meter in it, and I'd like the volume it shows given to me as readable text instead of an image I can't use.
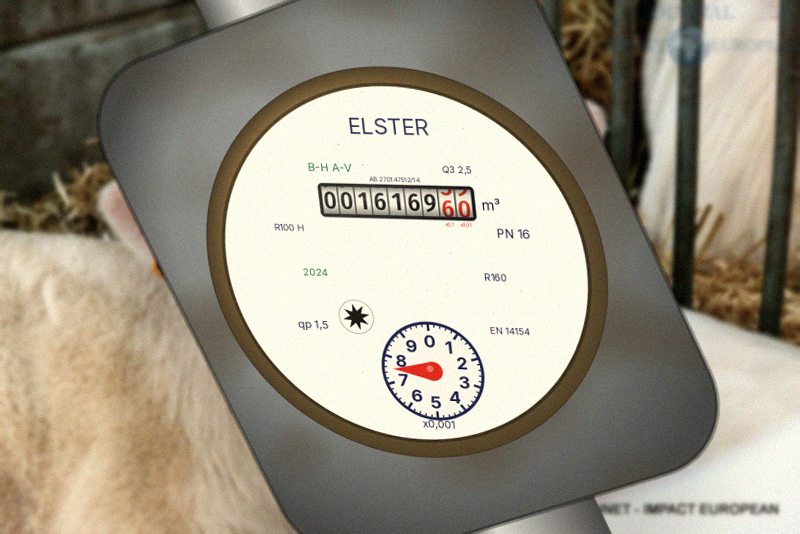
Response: 16169.597 m³
